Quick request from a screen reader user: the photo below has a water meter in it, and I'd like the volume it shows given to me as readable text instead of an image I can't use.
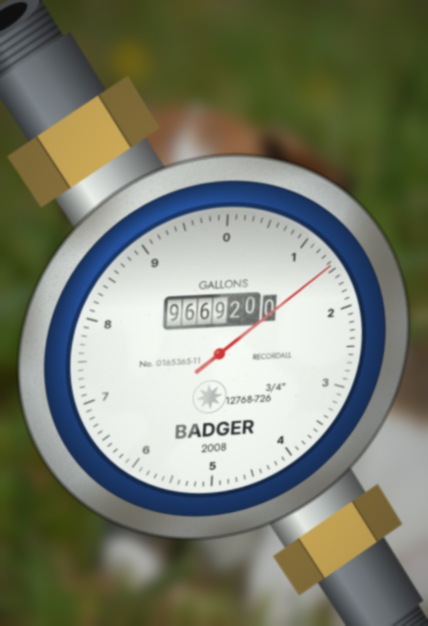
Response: 9669201.4 gal
